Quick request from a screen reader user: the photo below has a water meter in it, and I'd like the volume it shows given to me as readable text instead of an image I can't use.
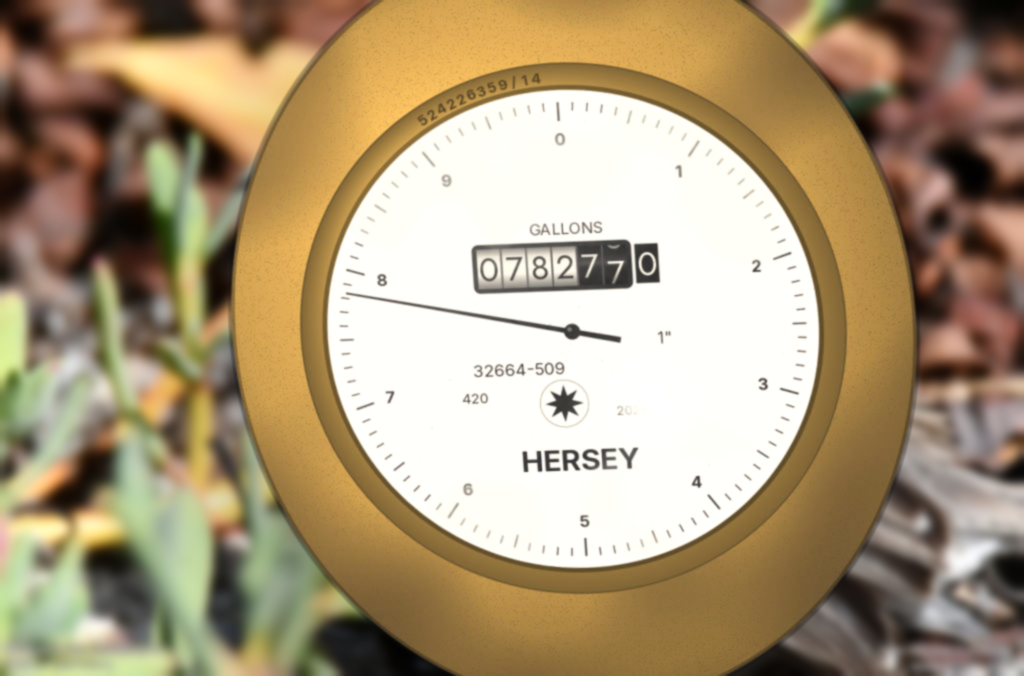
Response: 782767.8 gal
